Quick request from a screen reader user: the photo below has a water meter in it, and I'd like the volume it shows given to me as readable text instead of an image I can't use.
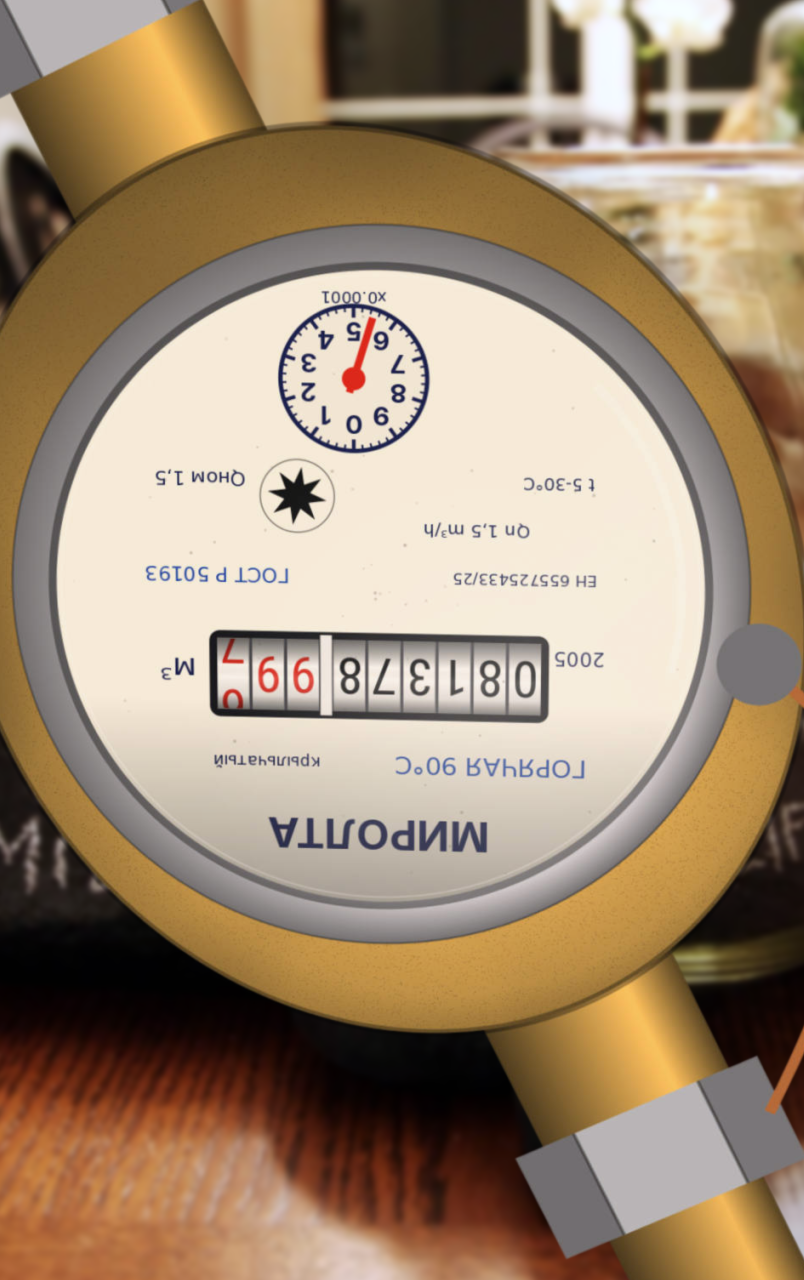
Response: 81378.9965 m³
